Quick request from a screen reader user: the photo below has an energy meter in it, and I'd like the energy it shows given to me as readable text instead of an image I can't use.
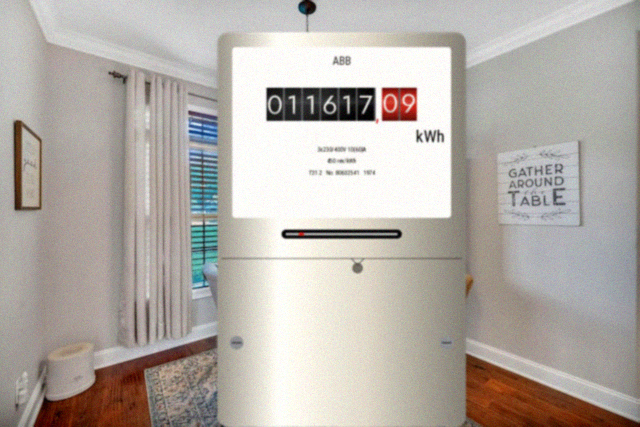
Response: 11617.09 kWh
